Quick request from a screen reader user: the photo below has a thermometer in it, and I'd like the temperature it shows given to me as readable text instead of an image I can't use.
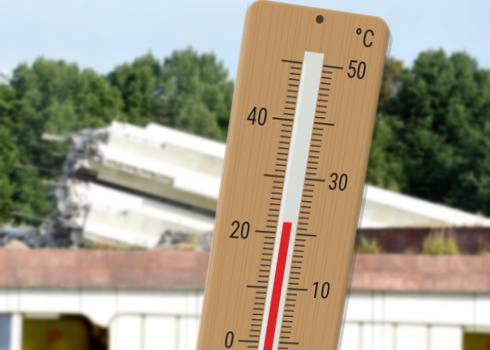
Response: 22 °C
